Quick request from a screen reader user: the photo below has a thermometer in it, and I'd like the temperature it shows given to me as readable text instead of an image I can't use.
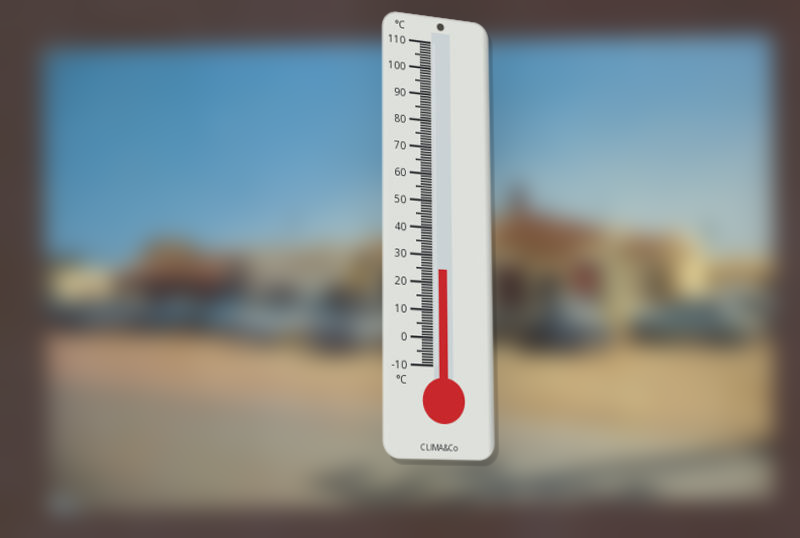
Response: 25 °C
